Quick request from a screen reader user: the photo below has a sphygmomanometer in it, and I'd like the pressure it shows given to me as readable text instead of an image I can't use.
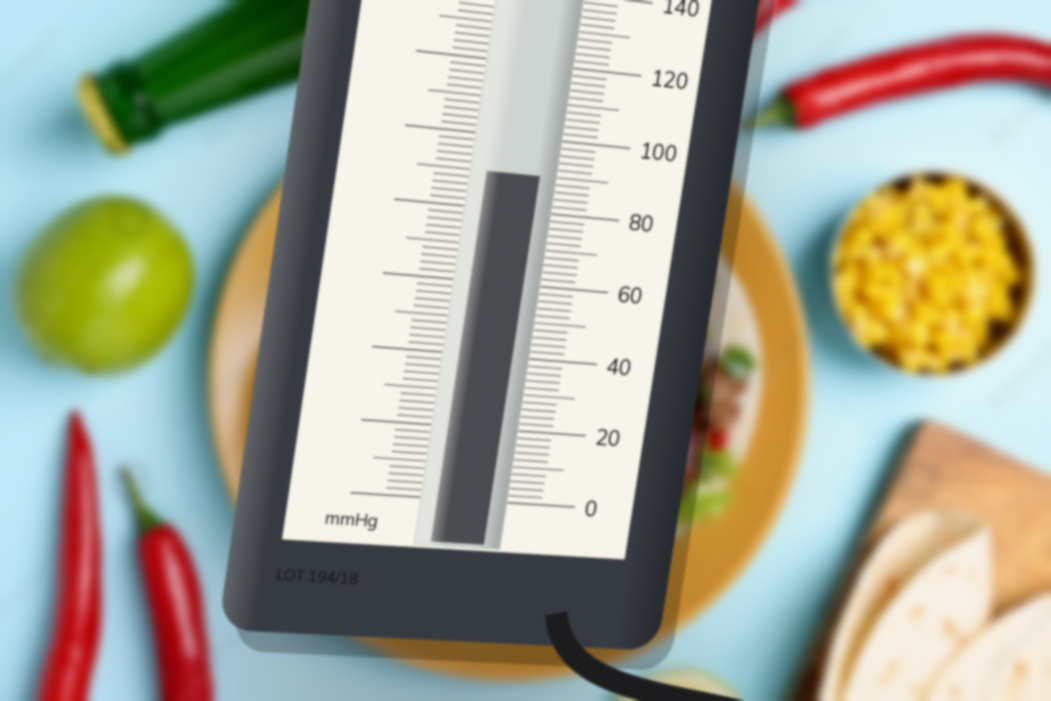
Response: 90 mmHg
